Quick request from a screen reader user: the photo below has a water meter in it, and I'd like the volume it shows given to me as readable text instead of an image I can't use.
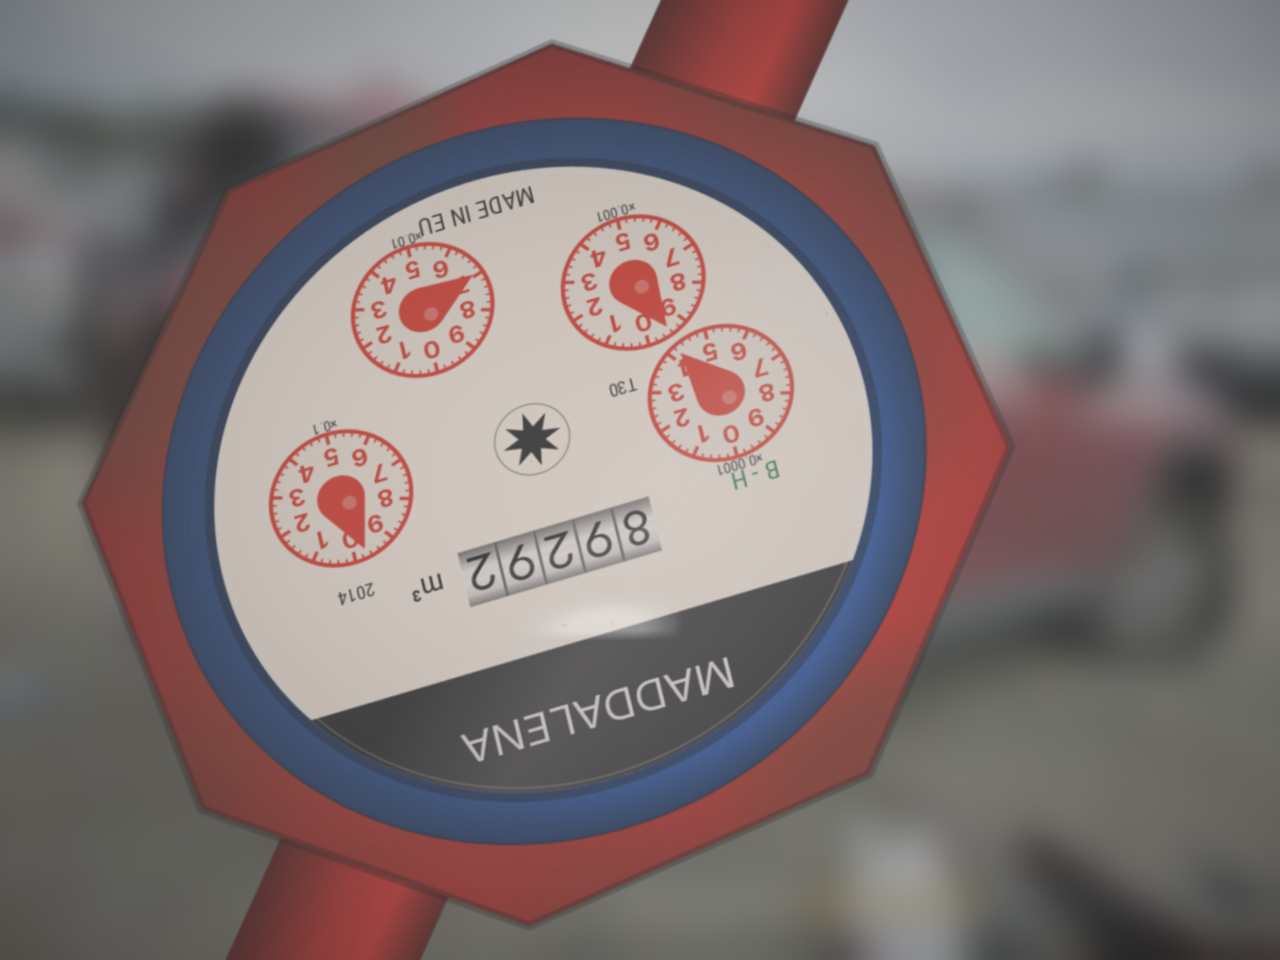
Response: 89291.9694 m³
